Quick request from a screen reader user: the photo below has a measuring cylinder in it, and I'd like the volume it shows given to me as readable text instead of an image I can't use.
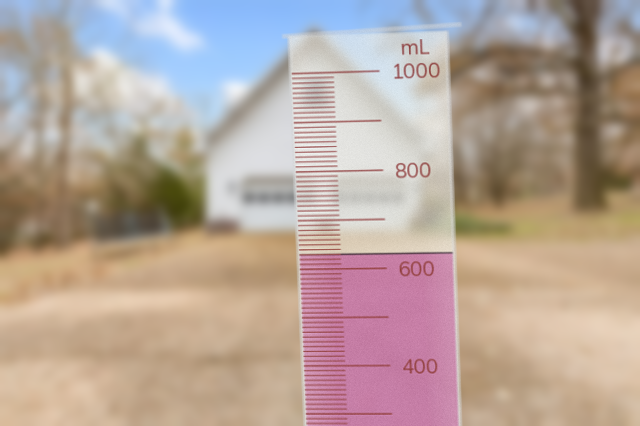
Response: 630 mL
